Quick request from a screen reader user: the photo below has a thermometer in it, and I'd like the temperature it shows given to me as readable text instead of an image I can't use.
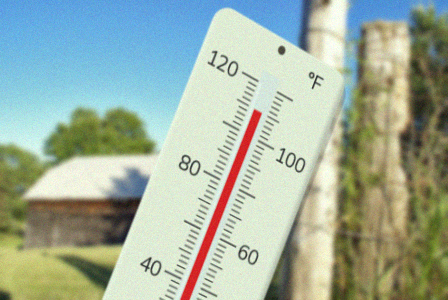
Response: 110 °F
